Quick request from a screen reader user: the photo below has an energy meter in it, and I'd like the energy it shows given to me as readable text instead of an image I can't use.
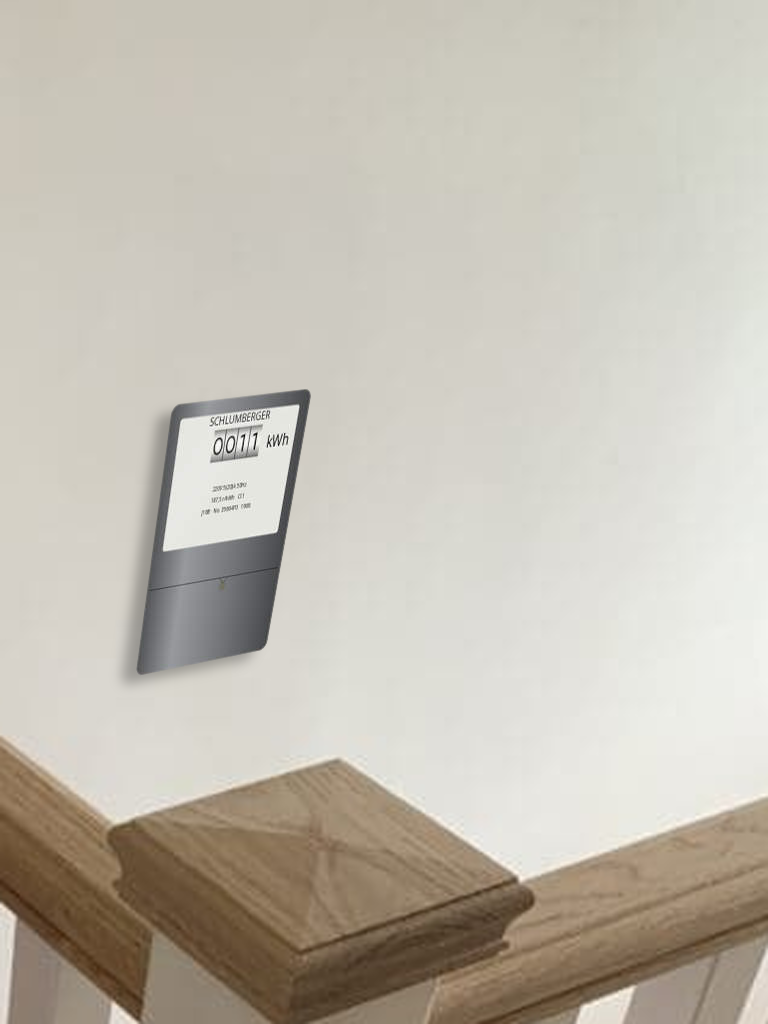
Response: 11 kWh
